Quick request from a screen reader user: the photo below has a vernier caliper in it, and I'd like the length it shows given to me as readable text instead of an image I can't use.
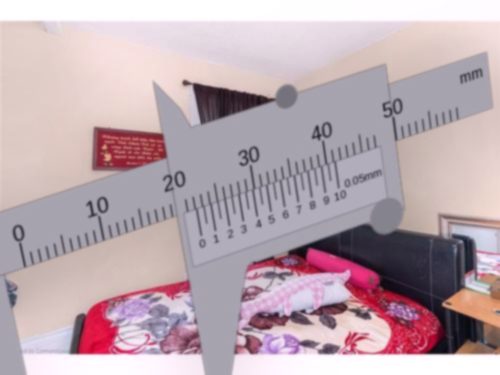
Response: 22.2 mm
